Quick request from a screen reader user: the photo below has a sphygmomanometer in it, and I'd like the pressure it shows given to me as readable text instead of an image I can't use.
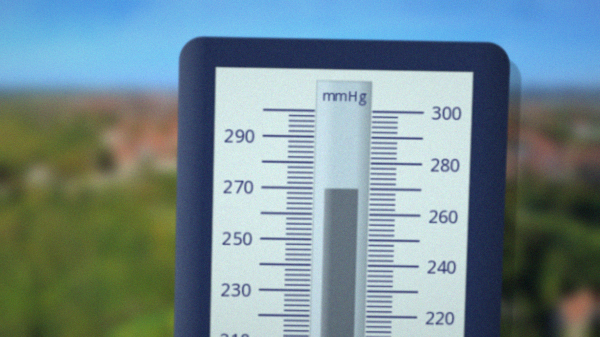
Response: 270 mmHg
